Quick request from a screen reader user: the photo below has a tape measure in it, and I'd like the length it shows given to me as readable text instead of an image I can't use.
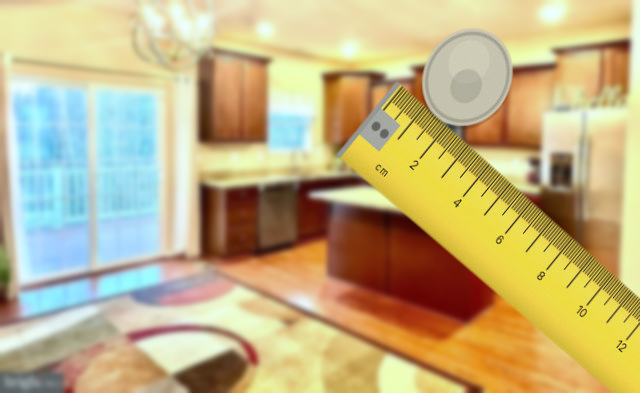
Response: 3 cm
